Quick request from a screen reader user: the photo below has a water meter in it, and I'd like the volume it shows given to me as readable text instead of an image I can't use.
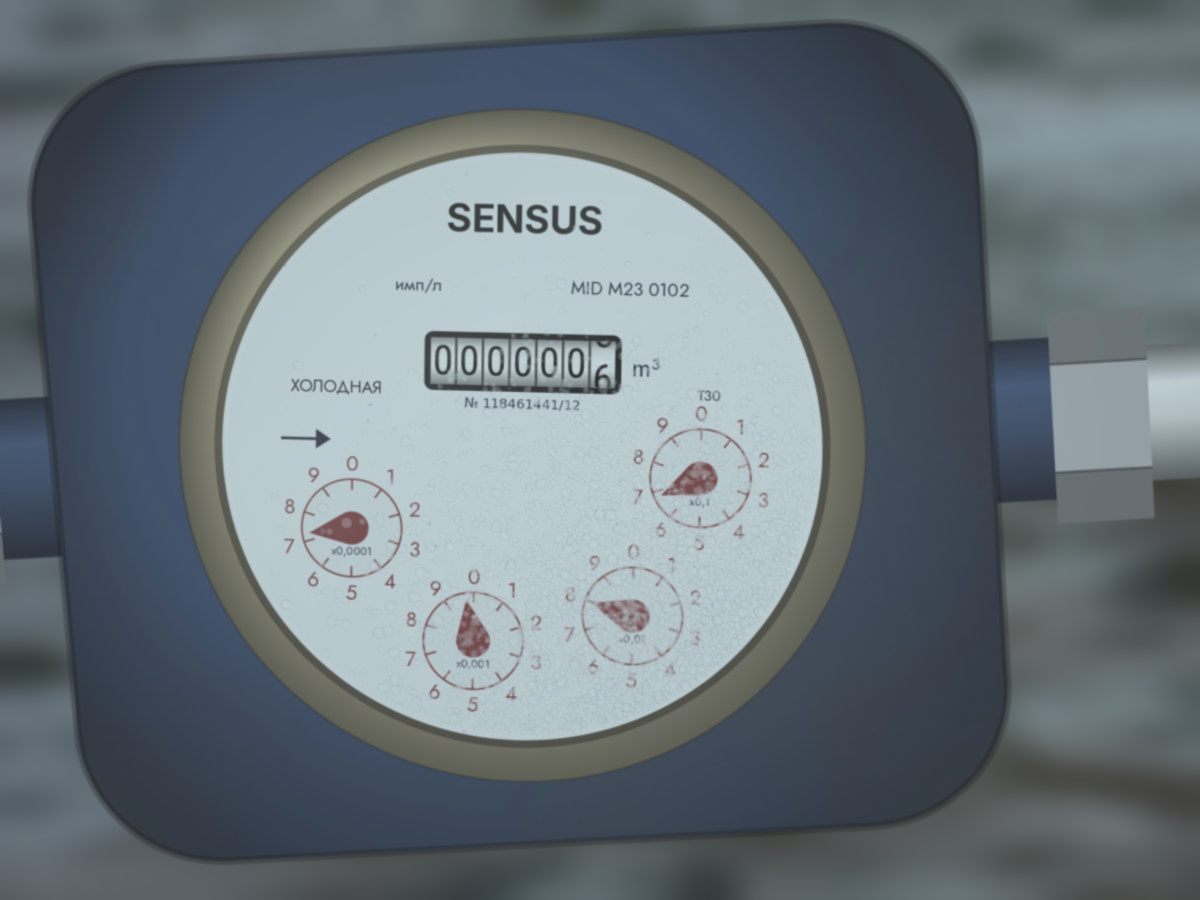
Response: 5.6797 m³
